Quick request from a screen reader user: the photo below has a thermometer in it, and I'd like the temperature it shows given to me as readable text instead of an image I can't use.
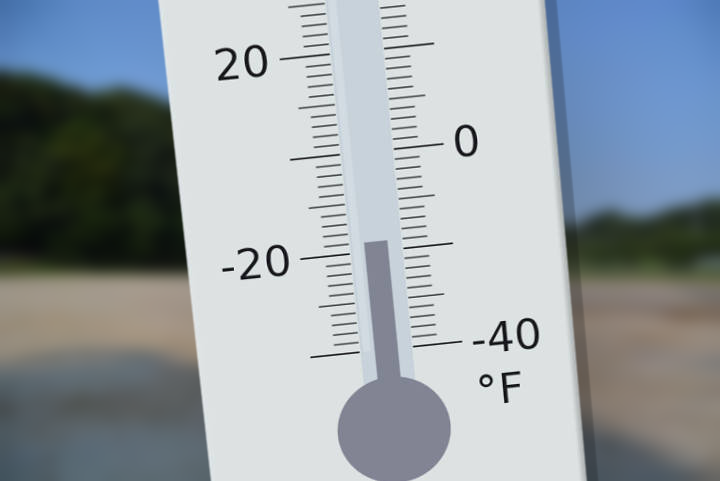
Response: -18 °F
